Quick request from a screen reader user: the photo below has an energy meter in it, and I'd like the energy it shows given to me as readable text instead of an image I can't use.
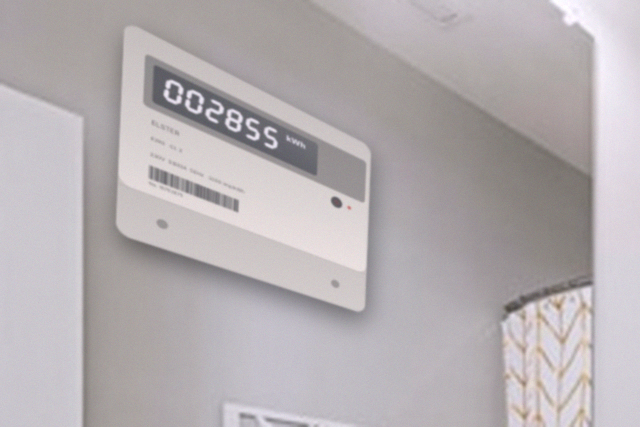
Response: 2855 kWh
